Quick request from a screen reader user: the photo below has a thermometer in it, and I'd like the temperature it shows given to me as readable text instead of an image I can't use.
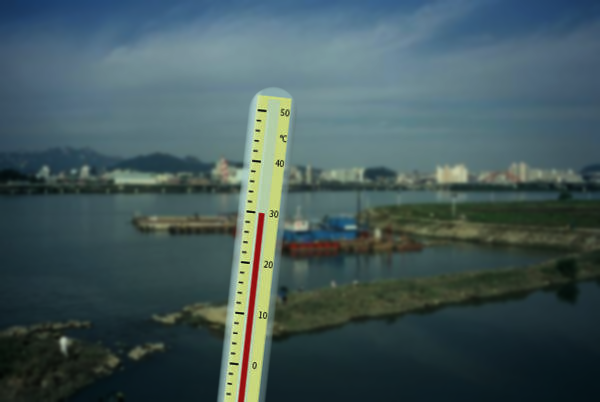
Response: 30 °C
